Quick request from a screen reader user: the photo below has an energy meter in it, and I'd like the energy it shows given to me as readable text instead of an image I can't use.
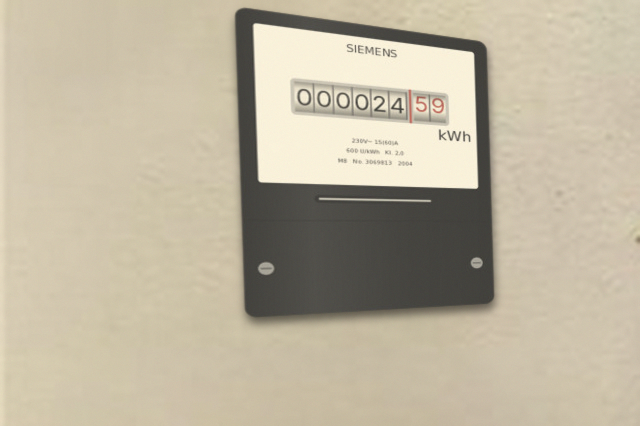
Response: 24.59 kWh
